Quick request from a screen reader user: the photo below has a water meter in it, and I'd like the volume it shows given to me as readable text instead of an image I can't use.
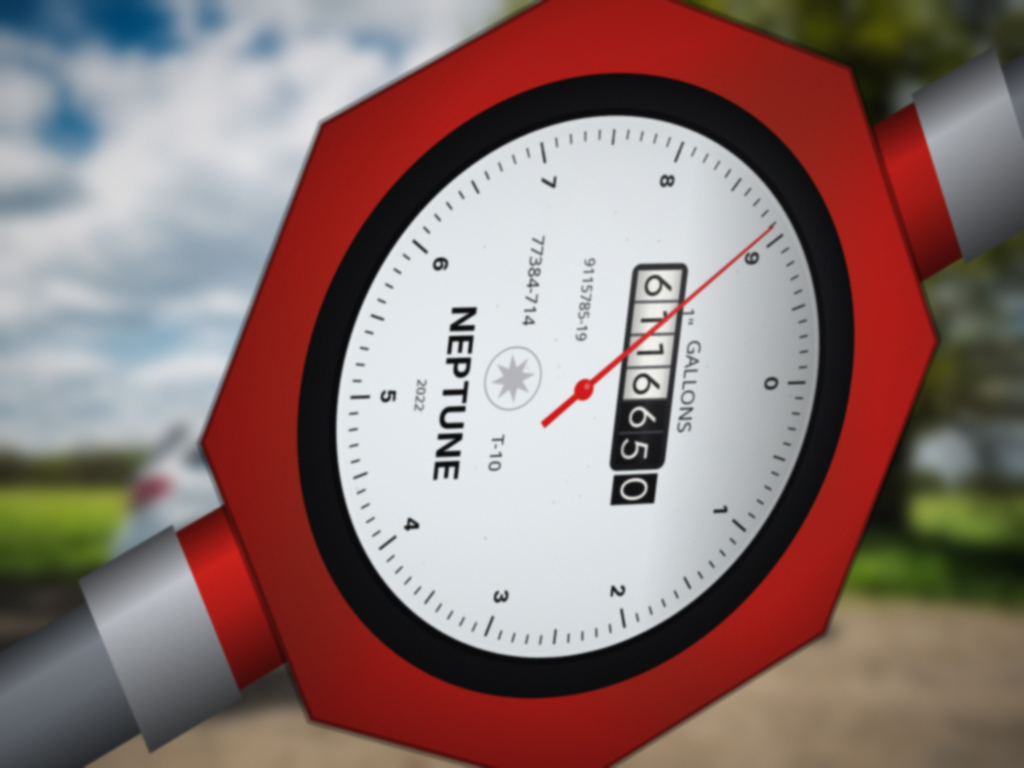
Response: 6116648.9 gal
